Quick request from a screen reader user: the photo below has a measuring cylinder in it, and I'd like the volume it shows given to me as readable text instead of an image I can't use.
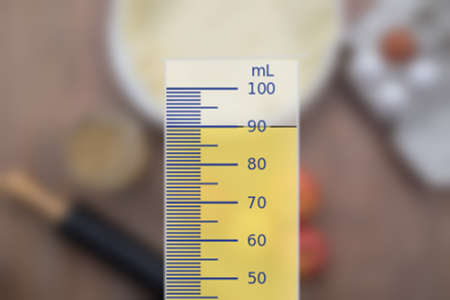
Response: 90 mL
